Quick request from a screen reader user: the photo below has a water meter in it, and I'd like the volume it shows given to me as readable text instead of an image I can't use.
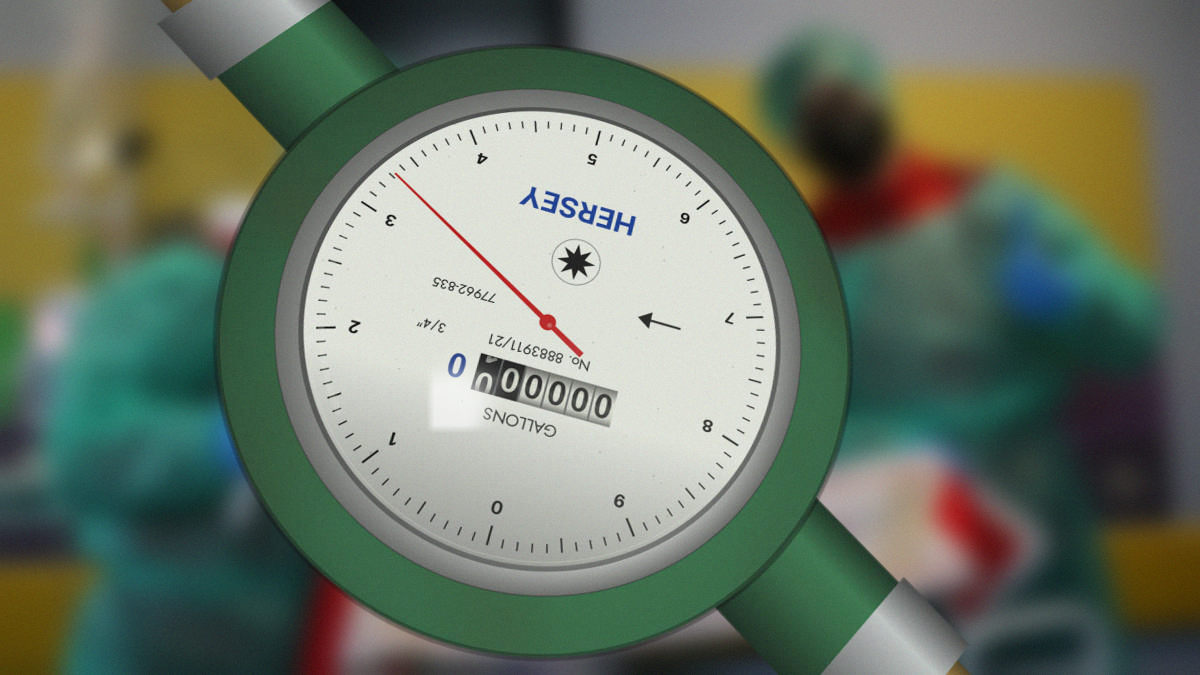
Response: 3.3 gal
